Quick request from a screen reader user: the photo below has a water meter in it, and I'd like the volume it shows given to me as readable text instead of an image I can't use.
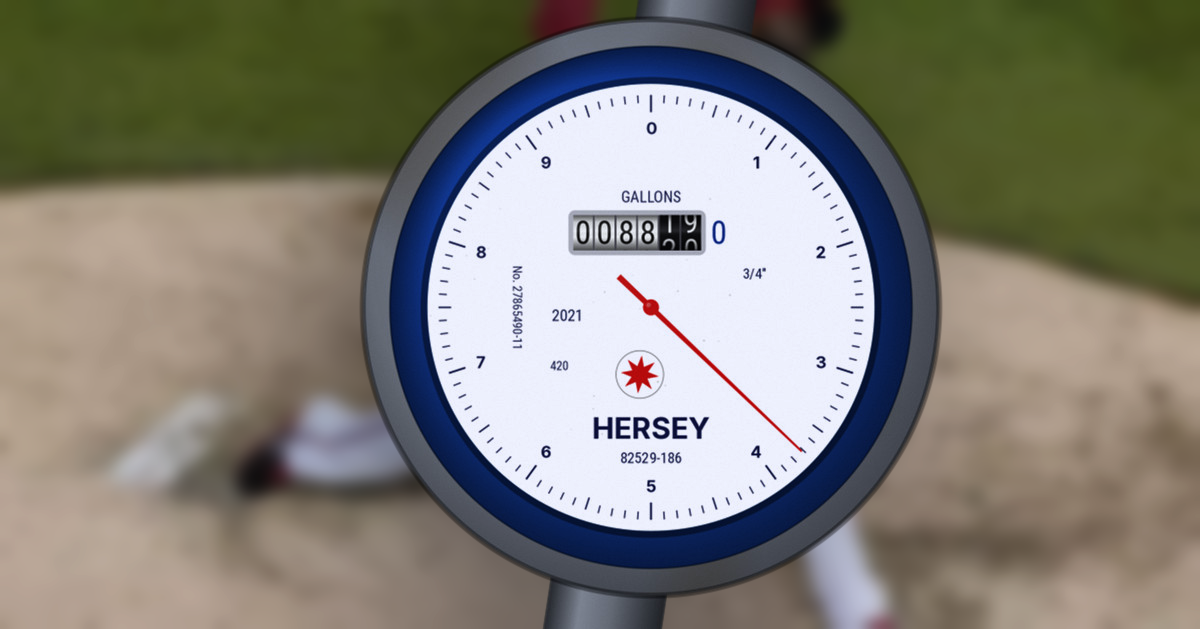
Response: 88193.7 gal
